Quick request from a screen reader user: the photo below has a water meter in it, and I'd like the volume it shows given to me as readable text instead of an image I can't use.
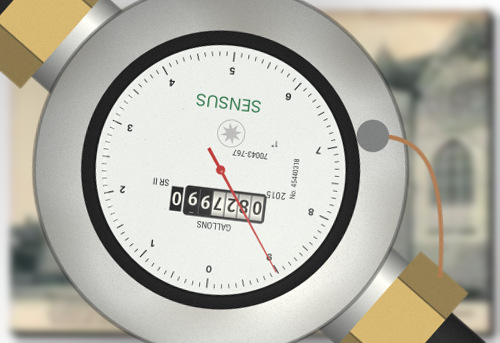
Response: 827989.0 gal
